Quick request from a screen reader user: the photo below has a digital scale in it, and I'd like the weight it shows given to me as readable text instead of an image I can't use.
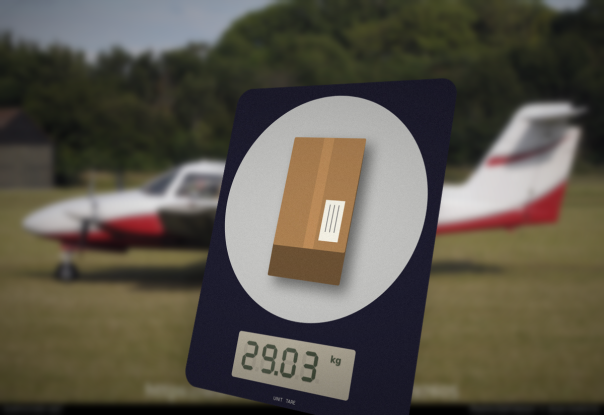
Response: 29.03 kg
